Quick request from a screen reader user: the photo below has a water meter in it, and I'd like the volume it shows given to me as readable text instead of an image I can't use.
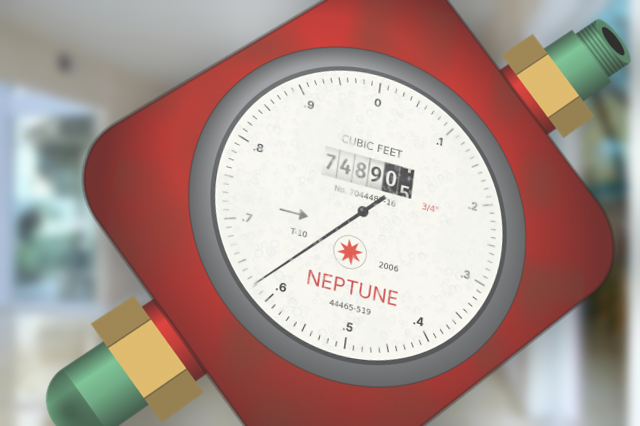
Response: 748904.62 ft³
